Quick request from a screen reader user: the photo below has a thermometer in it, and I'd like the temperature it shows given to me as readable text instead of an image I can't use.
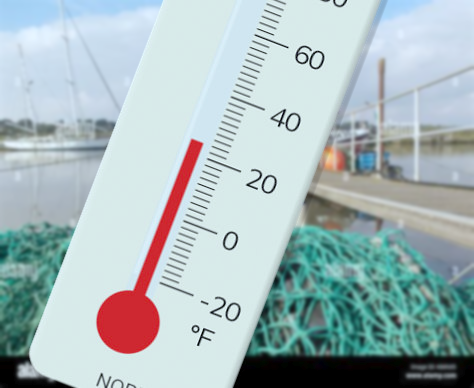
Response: 24 °F
